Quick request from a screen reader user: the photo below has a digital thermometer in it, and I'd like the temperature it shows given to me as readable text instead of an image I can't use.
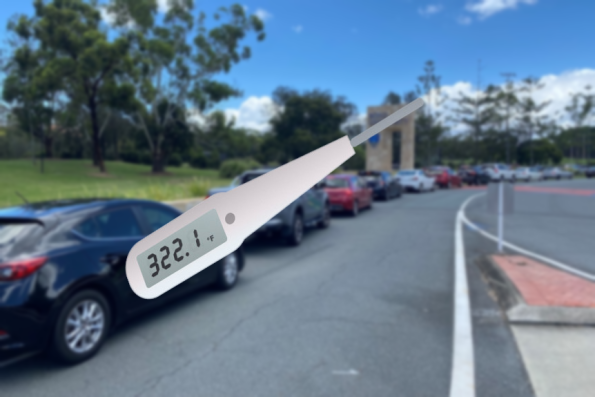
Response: 322.1 °F
